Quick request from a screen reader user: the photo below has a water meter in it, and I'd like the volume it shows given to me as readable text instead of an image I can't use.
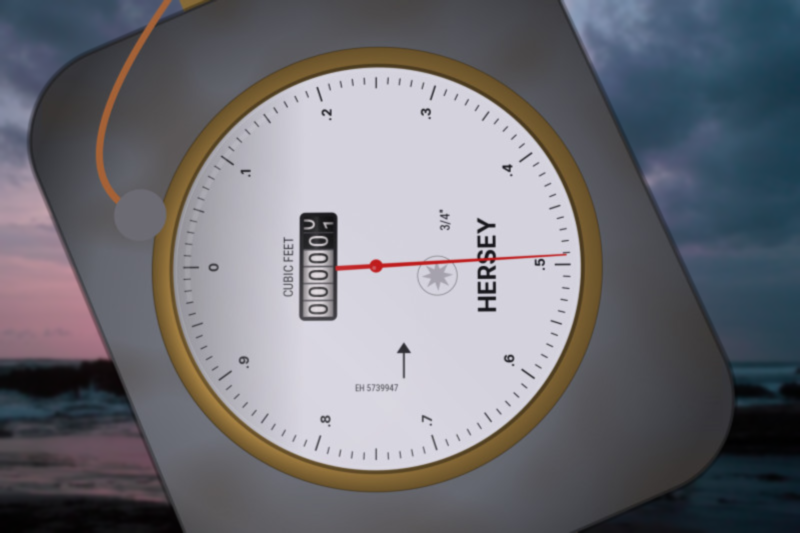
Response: 0.49 ft³
